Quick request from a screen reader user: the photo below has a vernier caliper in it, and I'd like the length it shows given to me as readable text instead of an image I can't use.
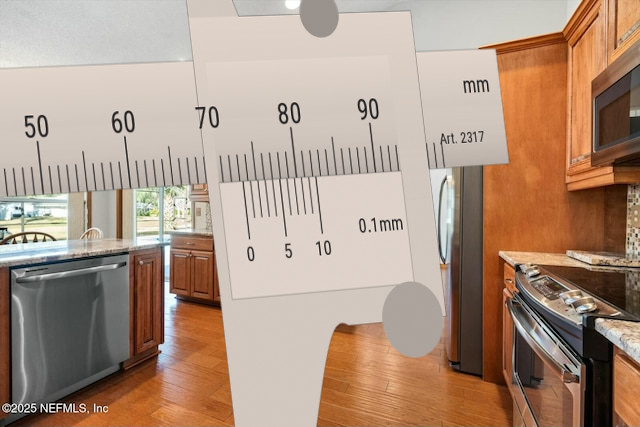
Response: 73.4 mm
